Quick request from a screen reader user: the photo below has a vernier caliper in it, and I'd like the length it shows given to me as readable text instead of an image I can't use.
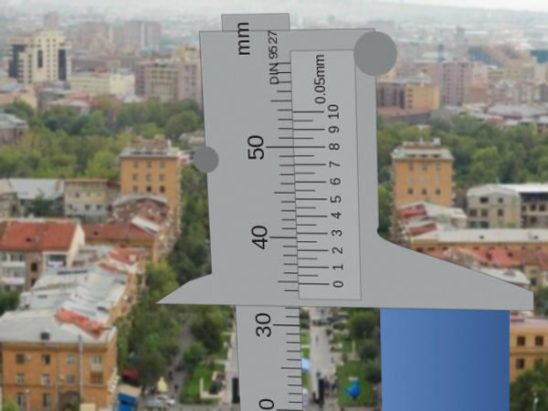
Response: 34.8 mm
